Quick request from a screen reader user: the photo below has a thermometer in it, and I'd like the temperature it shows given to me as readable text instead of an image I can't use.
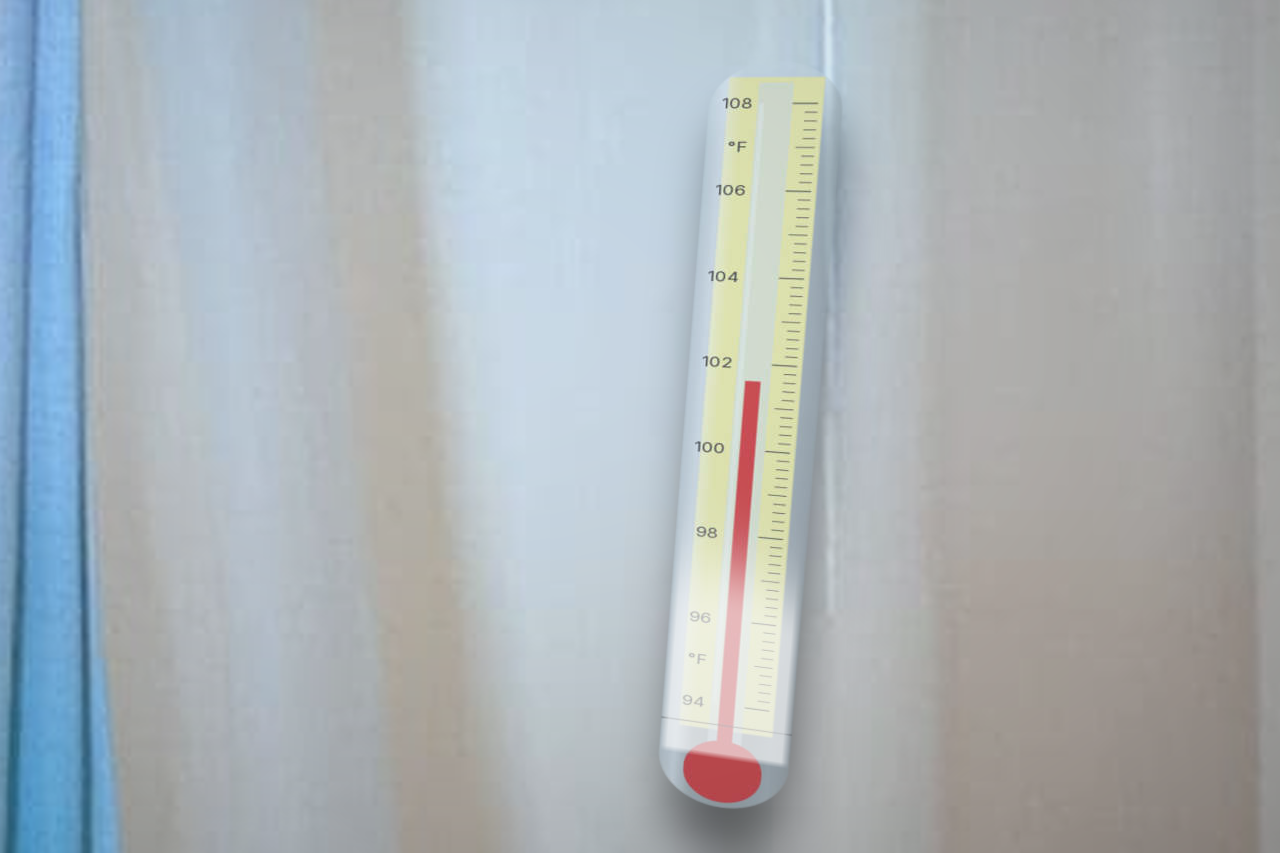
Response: 101.6 °F
